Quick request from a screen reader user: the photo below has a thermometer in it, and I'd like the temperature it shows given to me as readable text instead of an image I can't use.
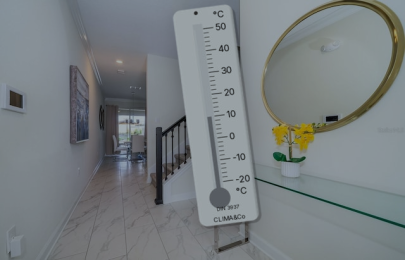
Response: 10 °C
